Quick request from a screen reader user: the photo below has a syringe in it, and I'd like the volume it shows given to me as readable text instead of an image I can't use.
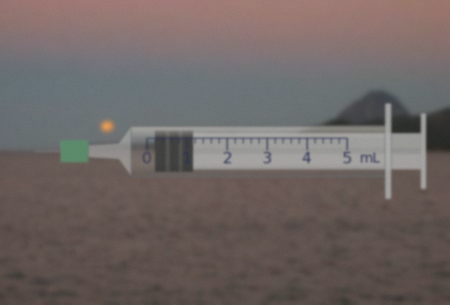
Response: 0.2 mL
